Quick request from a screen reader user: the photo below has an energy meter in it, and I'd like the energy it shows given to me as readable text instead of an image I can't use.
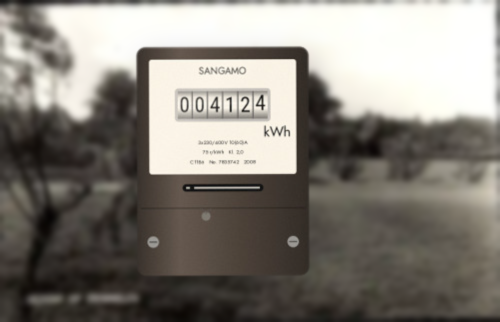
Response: 4124 kWh
